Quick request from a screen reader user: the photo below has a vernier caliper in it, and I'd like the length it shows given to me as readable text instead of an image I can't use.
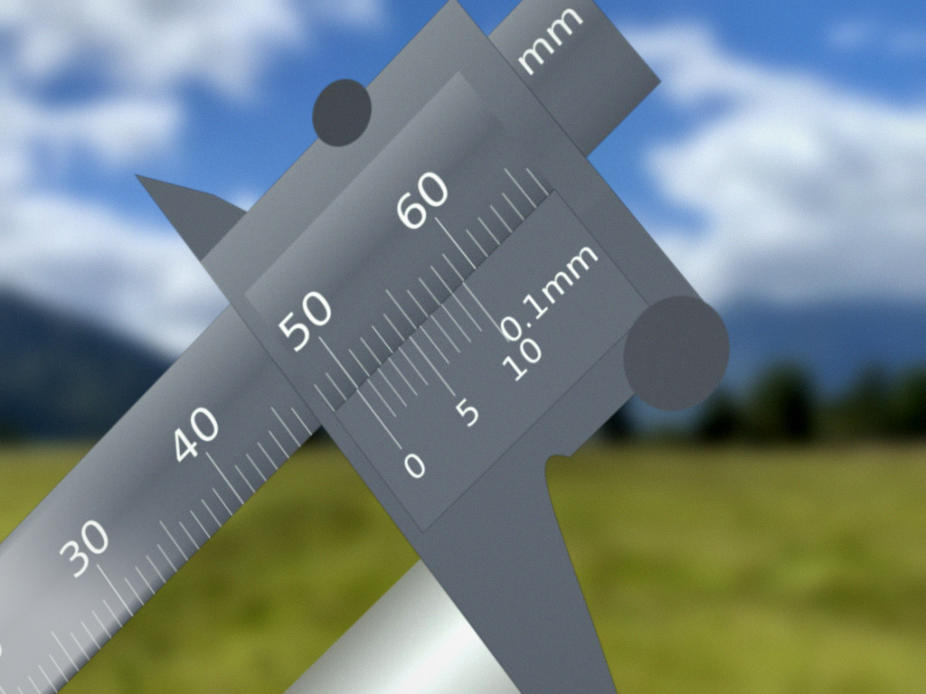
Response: 49.9 mm
